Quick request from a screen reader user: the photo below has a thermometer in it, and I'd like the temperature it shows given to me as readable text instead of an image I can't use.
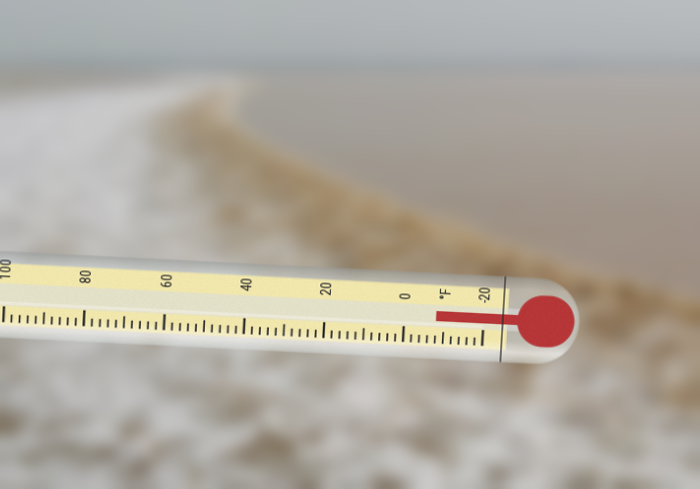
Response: -8 °F
